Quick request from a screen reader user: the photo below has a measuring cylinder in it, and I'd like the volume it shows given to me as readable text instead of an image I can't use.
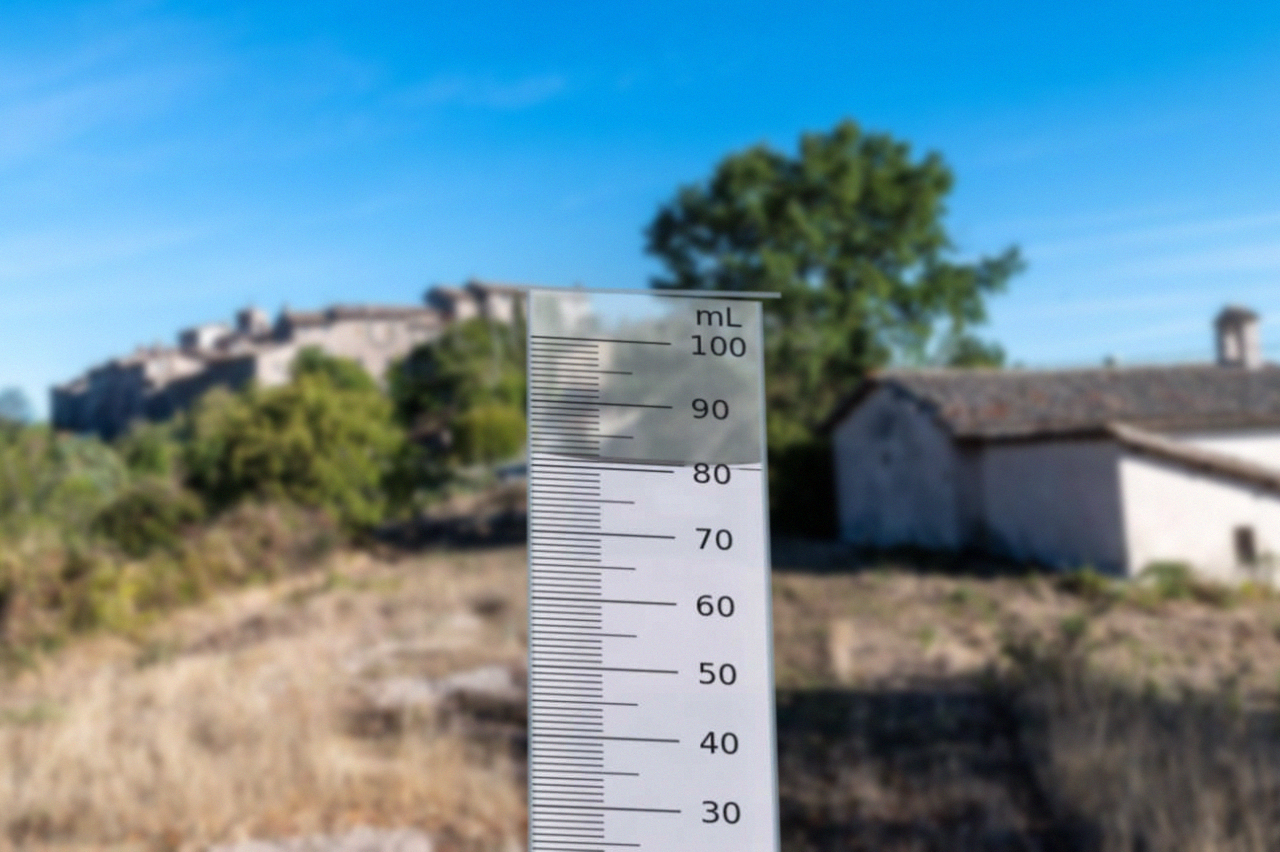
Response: 81 mL
